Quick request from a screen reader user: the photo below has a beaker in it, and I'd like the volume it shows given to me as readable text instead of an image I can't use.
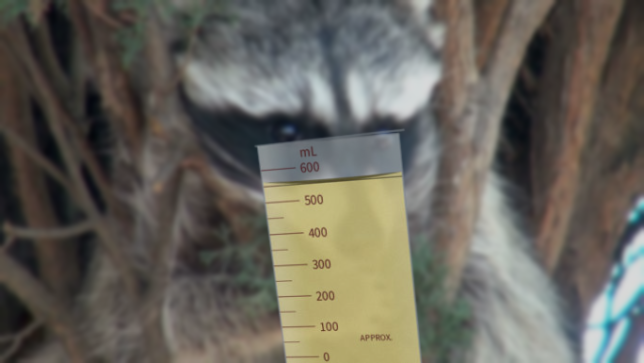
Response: 550 mL
